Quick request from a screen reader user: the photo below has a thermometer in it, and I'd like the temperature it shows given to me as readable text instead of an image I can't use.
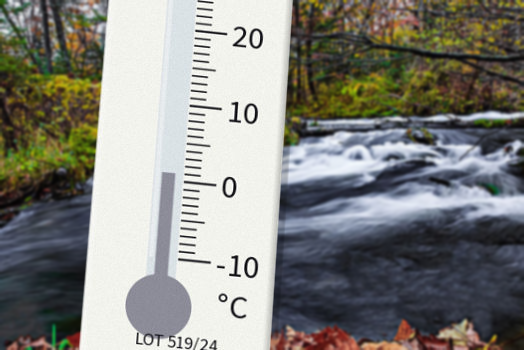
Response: 1 °C
